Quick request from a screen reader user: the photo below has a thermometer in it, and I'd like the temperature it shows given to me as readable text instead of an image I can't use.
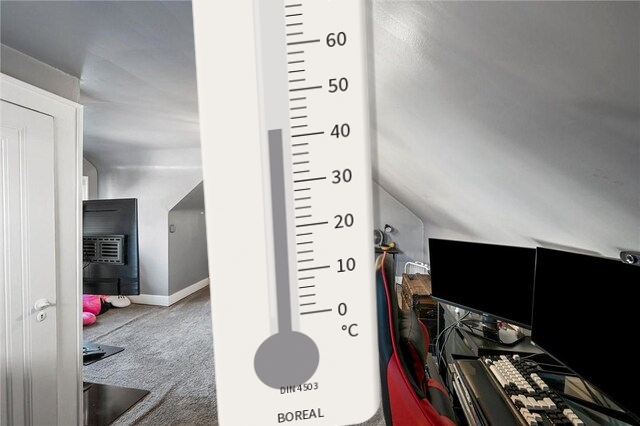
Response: 42 °C
